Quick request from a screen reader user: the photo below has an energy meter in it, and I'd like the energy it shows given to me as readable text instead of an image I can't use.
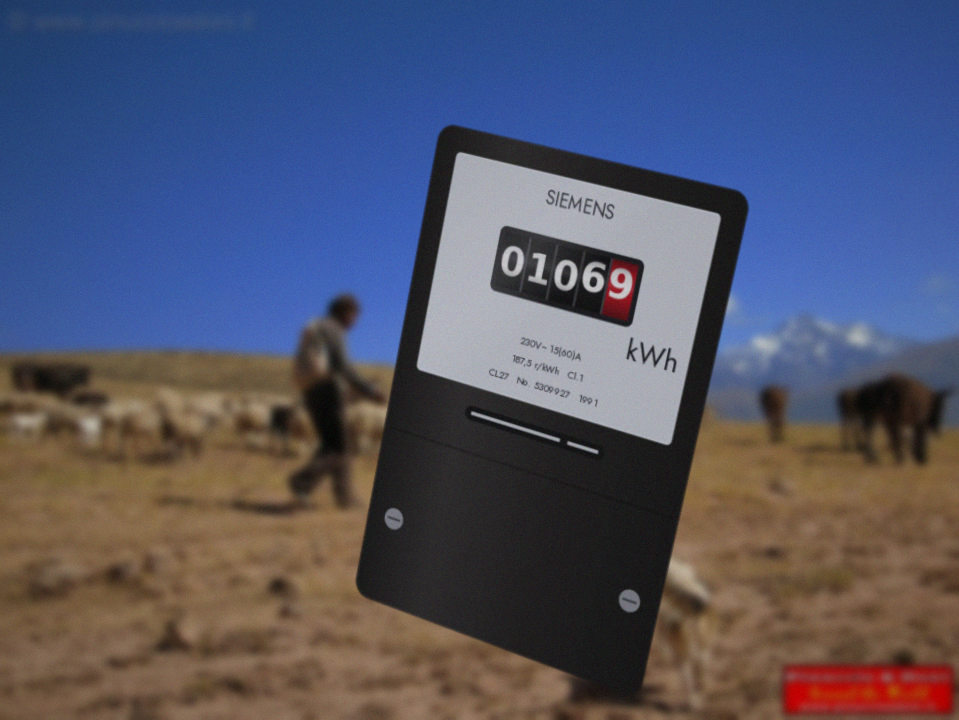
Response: 106.9 kWh
